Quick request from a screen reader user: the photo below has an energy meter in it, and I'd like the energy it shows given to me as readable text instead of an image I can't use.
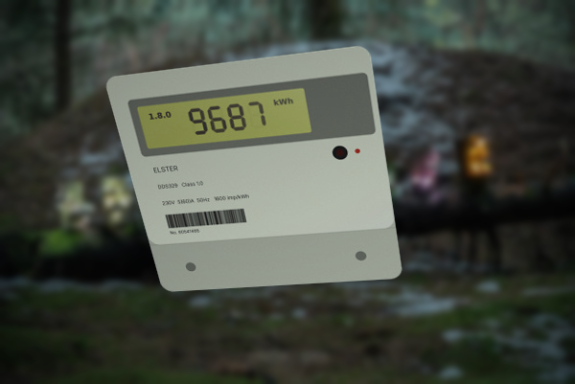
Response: 9687 kWh
